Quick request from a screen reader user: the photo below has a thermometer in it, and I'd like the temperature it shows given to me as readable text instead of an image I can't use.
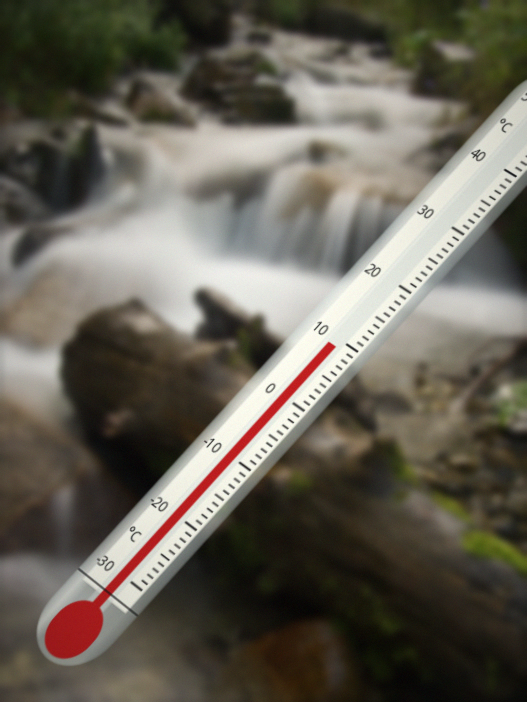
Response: 9 °C
